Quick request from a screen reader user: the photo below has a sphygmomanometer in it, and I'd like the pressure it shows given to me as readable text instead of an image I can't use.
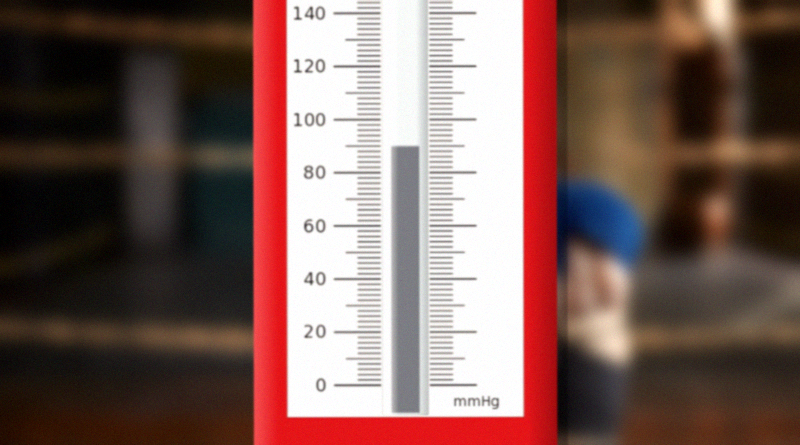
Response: 90 mmHg
